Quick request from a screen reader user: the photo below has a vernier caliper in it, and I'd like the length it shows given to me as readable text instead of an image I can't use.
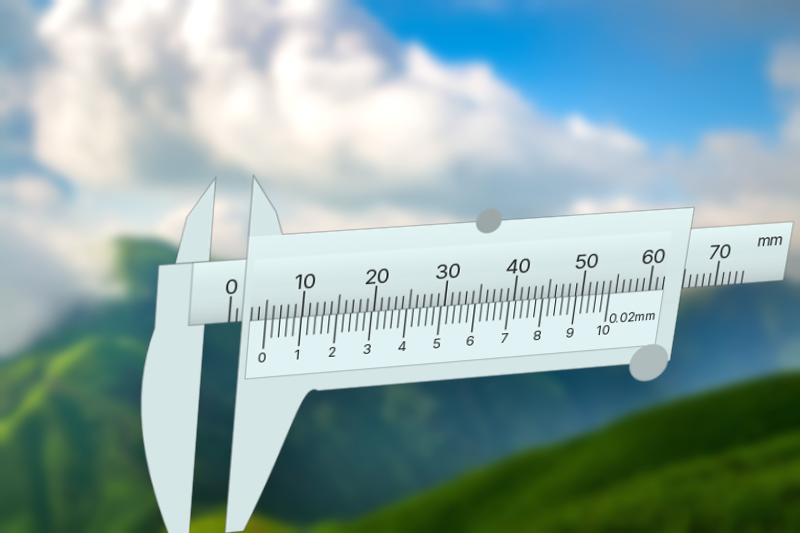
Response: 5.0 mm
